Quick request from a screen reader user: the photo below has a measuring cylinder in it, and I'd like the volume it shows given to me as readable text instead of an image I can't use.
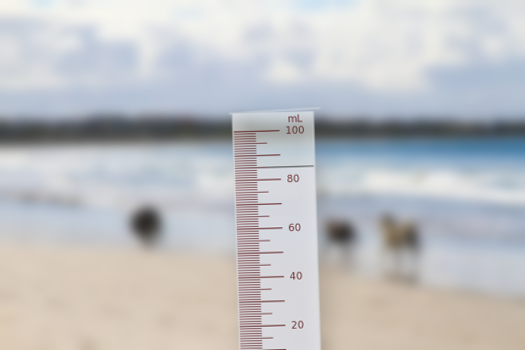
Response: 85 mL
